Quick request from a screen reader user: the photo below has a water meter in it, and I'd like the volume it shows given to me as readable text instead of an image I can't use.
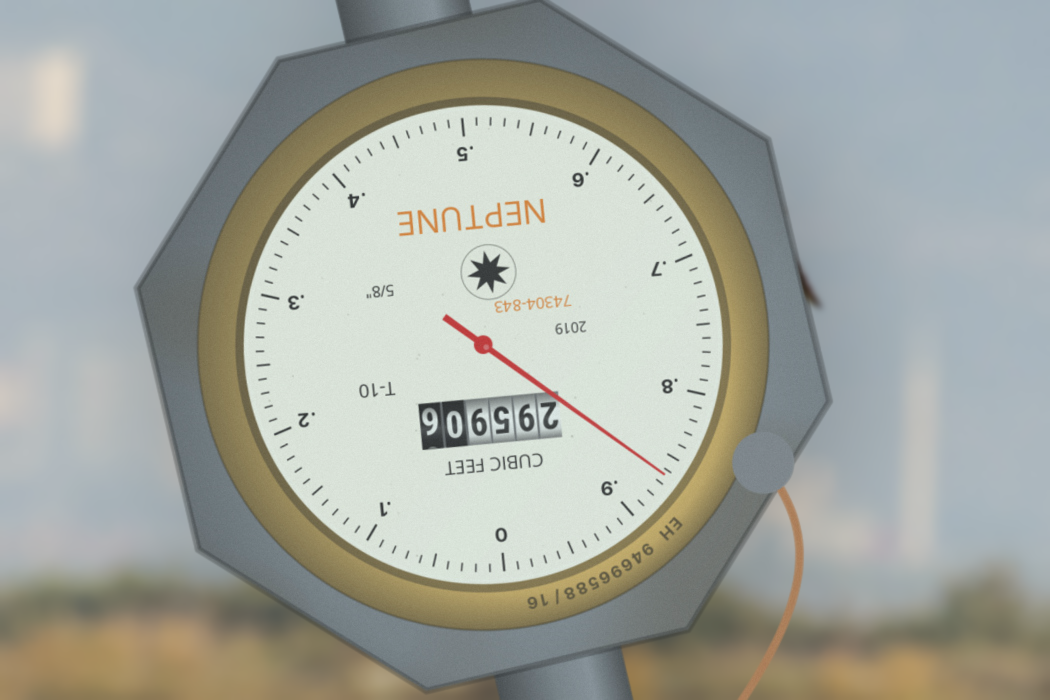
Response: 295905.86 ft³
